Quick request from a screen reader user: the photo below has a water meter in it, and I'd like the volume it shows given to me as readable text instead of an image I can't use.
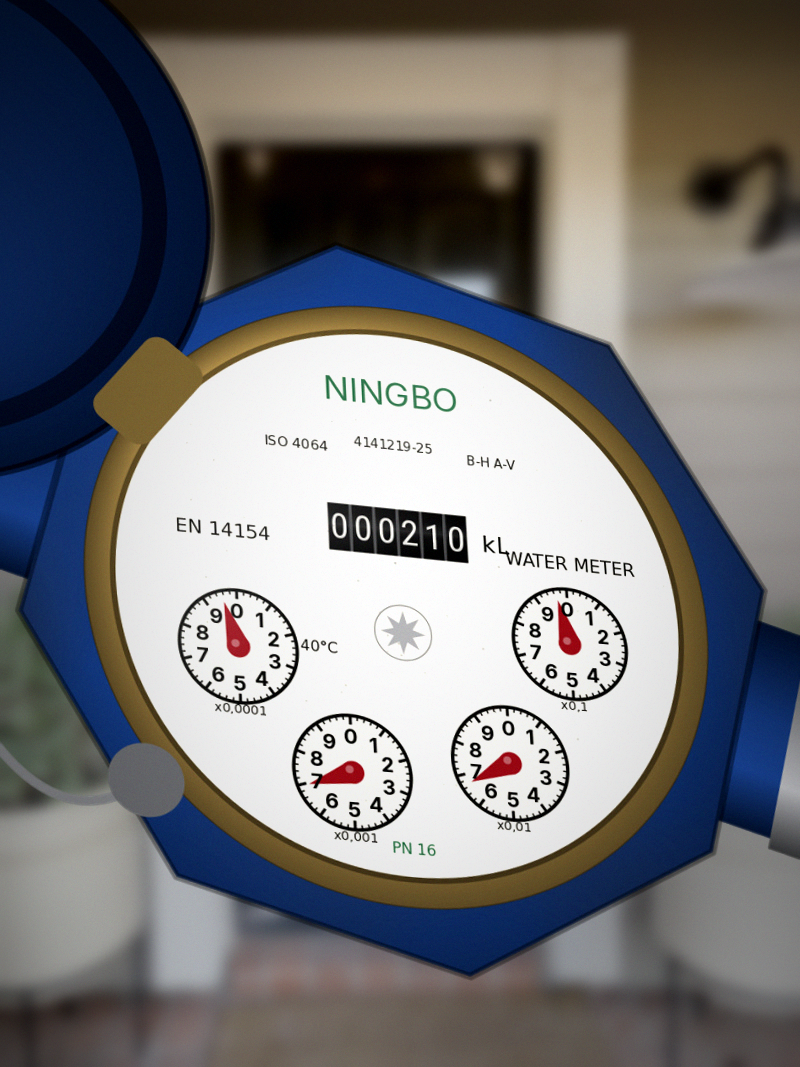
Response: 209.9669 kL
